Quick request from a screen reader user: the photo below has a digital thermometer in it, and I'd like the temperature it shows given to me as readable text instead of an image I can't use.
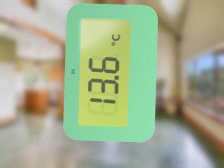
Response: 13.6 °C
